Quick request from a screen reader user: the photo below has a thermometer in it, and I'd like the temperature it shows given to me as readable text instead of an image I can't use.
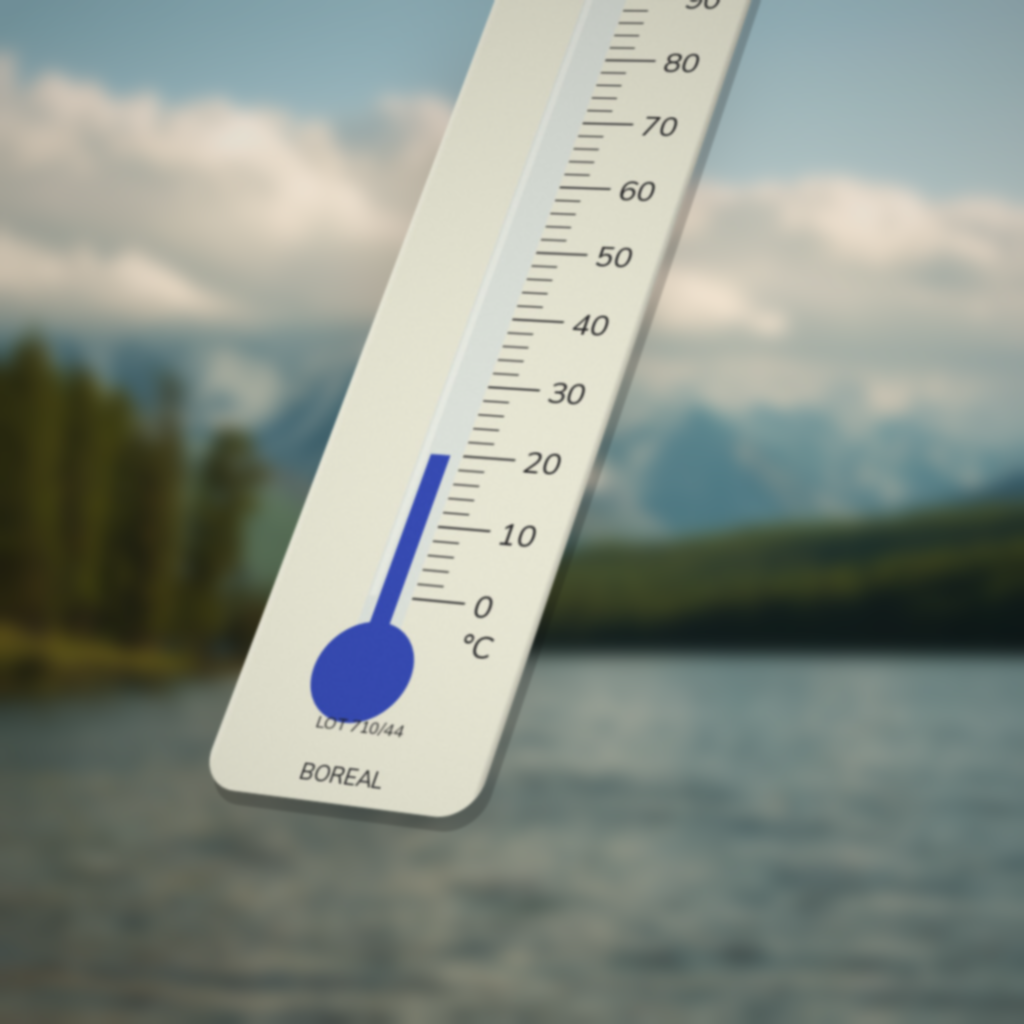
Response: 20 °C
